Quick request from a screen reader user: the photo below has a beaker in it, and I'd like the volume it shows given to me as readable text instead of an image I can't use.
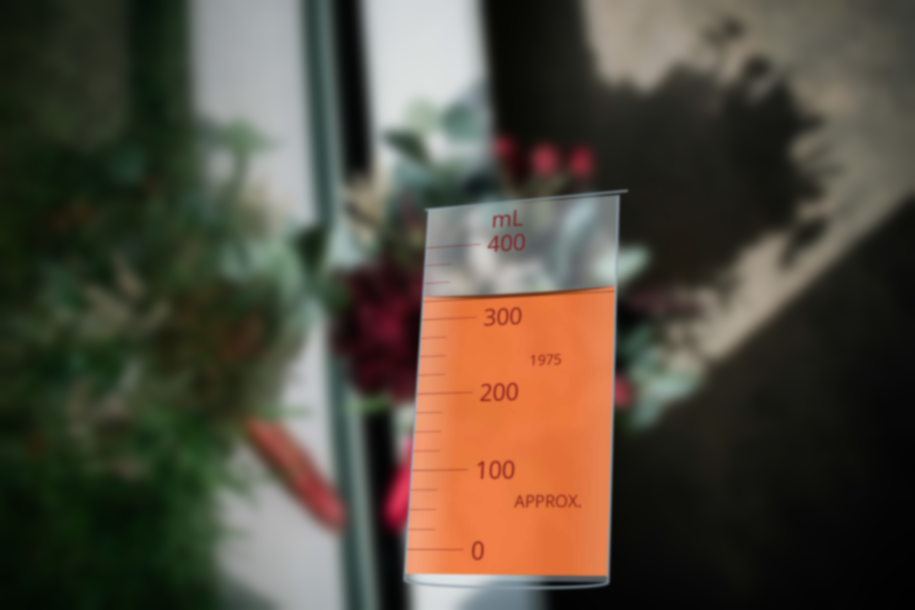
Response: 325 mL
